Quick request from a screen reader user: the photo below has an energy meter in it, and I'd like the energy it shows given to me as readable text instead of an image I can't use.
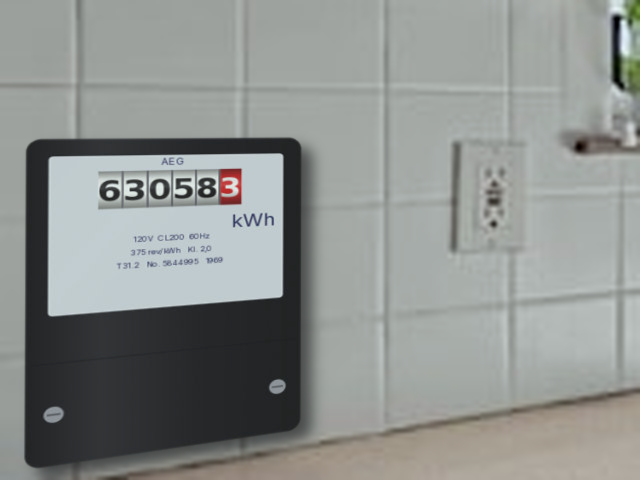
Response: 63058.3 kWh
